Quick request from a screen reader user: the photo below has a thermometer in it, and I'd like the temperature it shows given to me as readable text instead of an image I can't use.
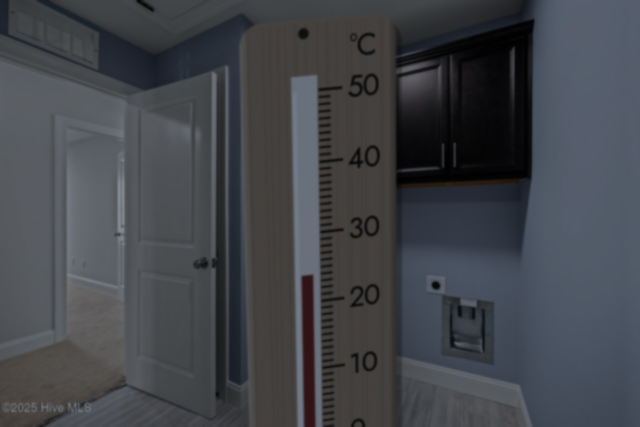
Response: 24 °C
